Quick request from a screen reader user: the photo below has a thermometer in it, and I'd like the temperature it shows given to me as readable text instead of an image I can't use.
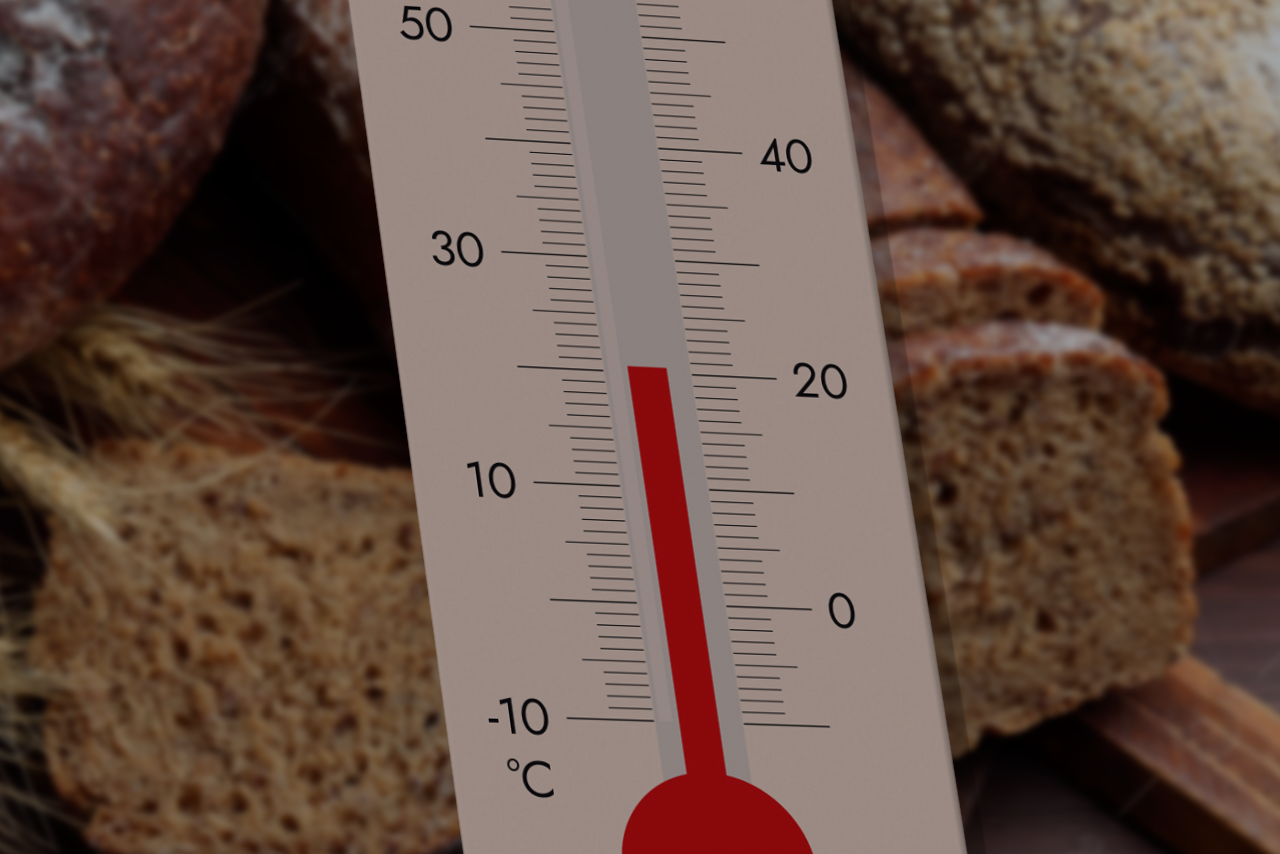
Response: 20.5 °C
